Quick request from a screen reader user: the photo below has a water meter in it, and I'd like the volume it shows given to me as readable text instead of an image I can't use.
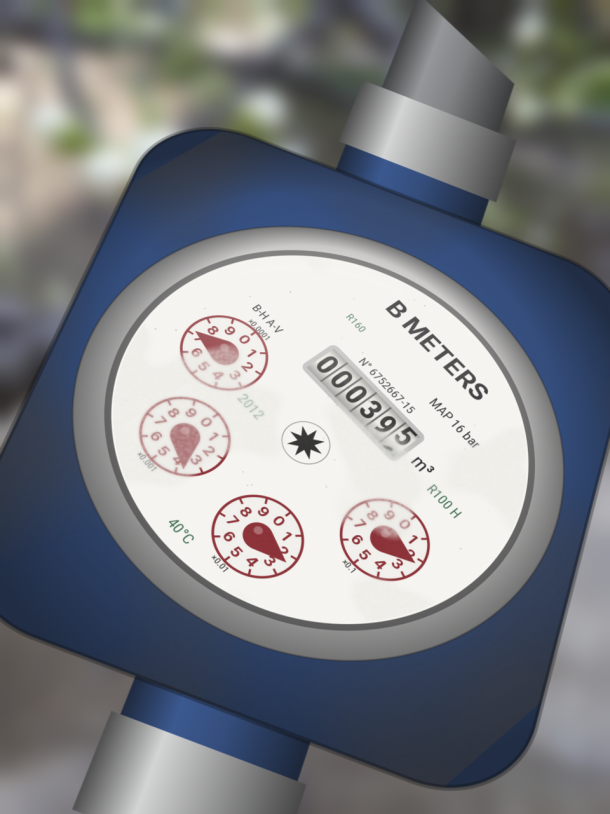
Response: 395.2237 m³
